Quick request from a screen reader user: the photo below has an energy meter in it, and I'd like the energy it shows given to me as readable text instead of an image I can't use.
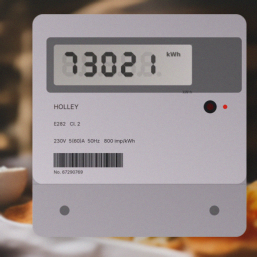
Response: 73021 kWh
